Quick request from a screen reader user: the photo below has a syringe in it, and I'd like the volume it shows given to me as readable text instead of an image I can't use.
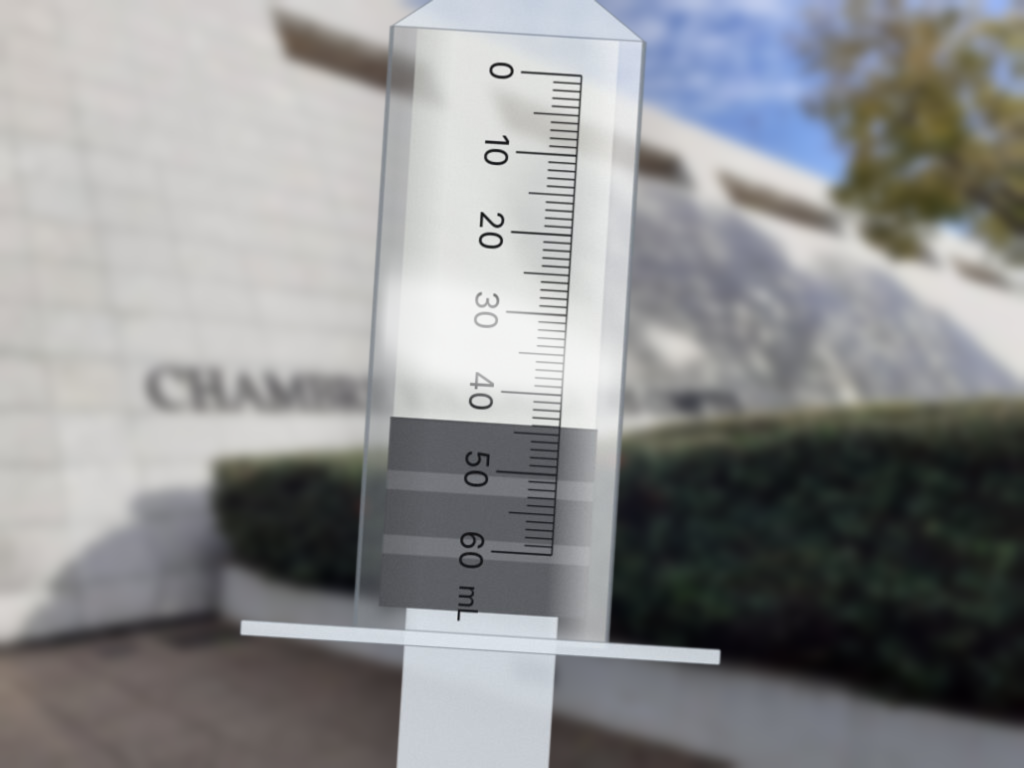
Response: 44 mL
